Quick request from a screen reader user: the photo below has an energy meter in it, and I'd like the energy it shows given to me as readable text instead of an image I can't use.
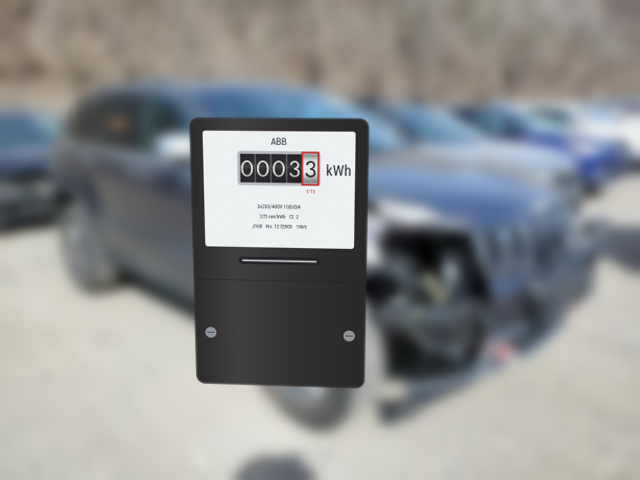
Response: 3.3 kWh
